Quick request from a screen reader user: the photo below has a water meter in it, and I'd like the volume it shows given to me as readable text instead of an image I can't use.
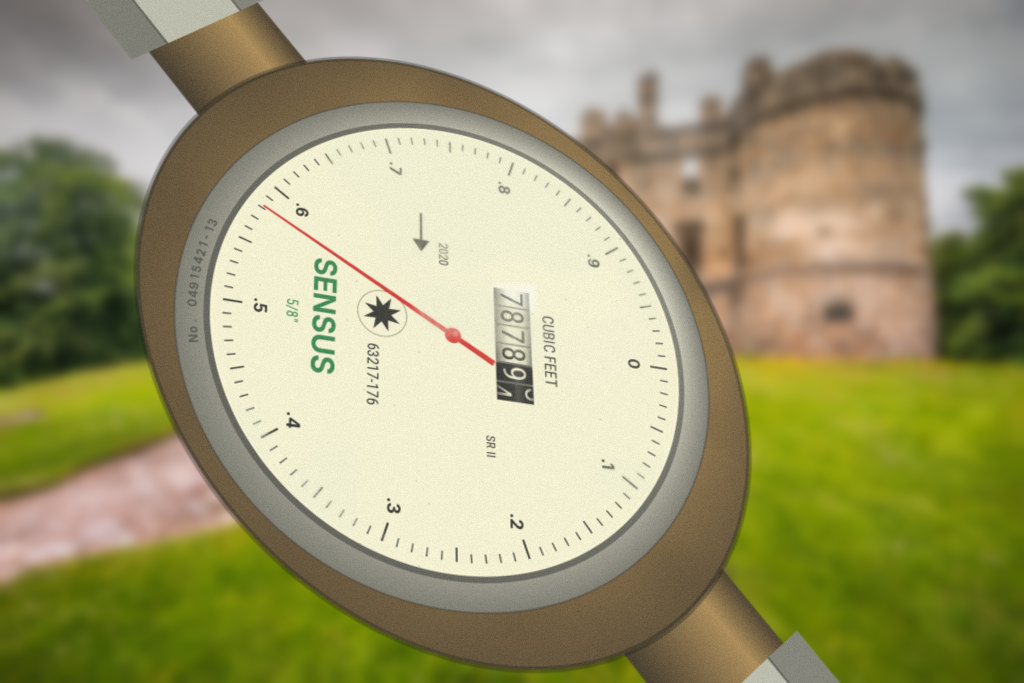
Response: 787893.58 ft³
